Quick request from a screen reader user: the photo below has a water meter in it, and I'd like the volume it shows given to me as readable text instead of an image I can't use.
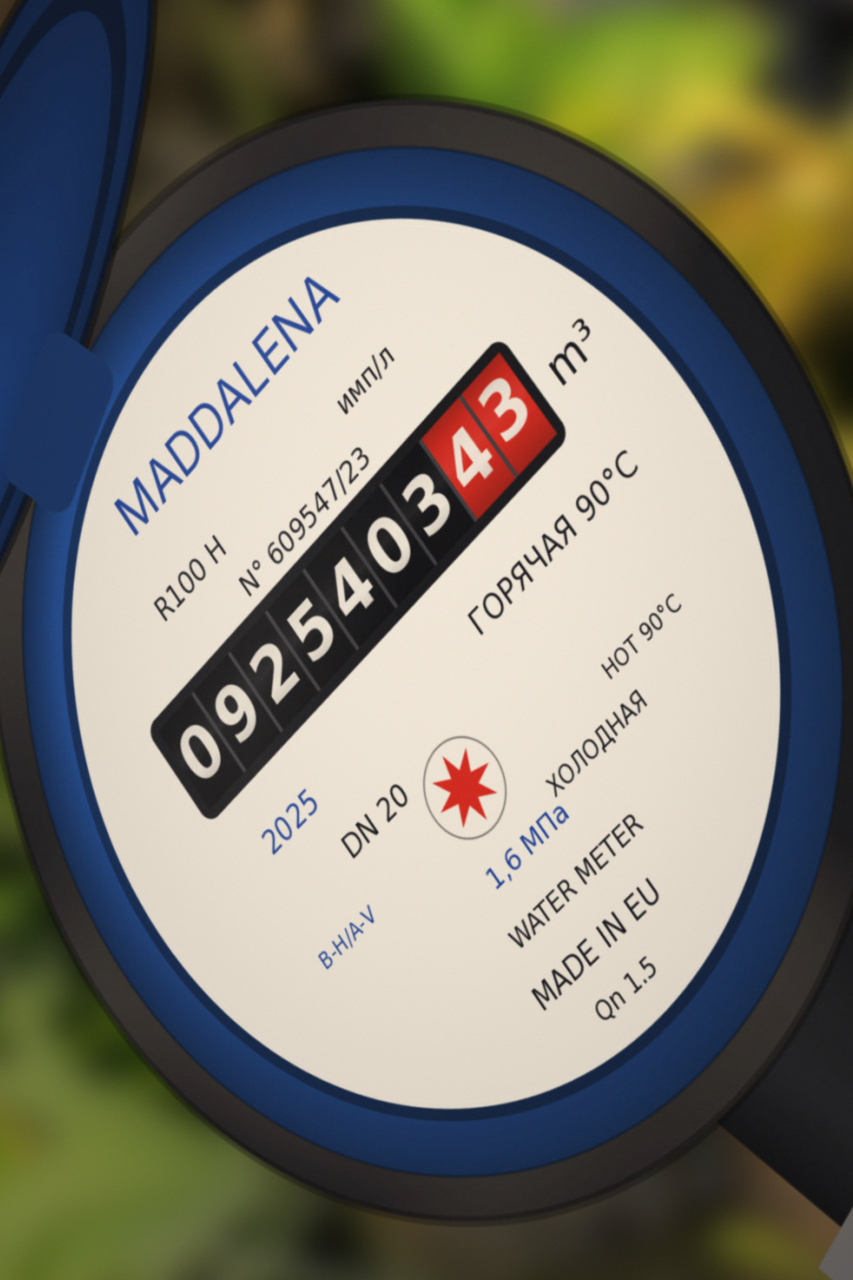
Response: 925403.43 m³
